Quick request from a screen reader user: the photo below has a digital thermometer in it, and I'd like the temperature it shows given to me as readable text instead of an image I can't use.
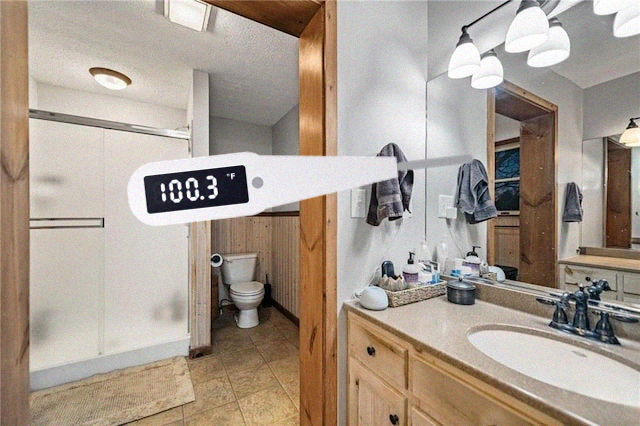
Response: 100.3 °F
